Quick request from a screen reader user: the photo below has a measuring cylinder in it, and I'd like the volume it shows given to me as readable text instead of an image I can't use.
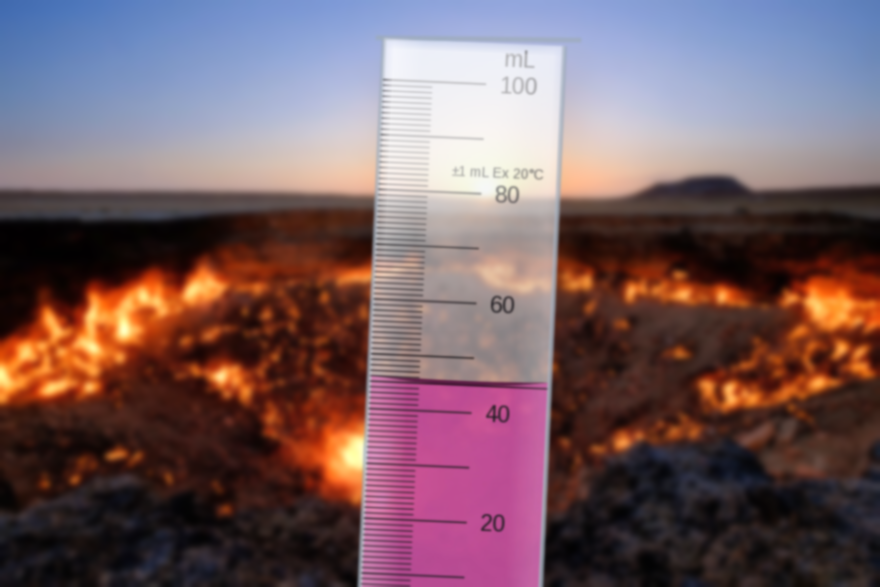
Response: 45 mL
